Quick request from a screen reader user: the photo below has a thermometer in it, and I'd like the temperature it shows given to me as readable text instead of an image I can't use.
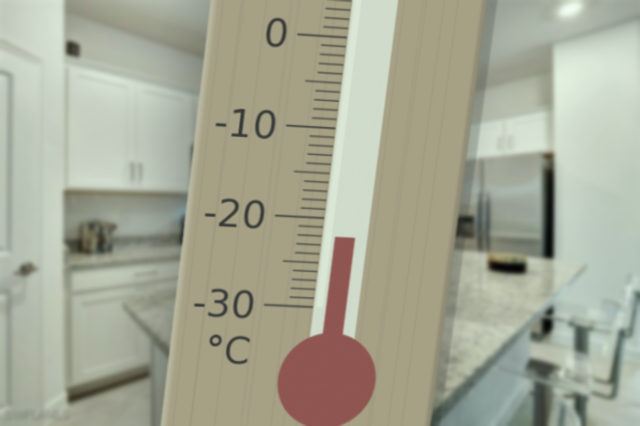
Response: -22 °C
